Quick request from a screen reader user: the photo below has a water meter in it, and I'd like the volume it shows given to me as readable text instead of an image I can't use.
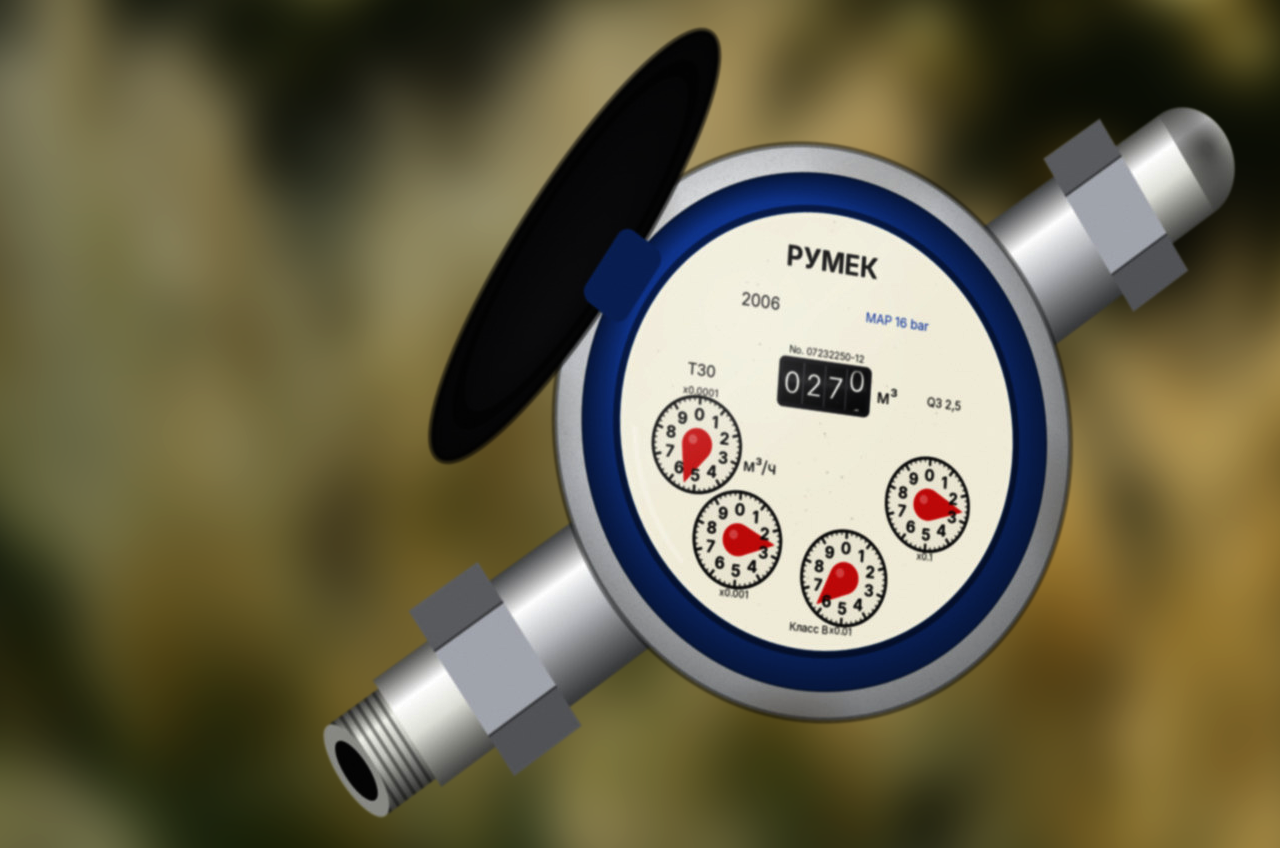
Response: 270.2625 m³
